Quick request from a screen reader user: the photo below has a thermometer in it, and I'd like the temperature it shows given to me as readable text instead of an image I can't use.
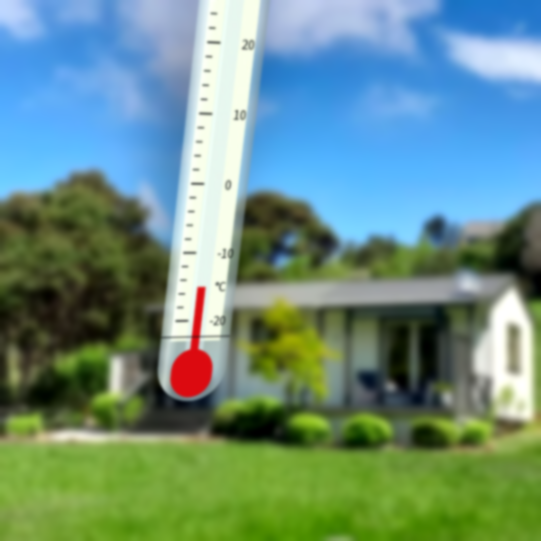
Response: -15 °C
